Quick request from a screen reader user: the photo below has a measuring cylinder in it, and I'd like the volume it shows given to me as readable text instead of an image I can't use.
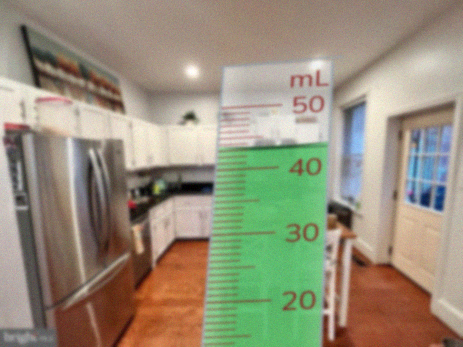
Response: 43 mL
